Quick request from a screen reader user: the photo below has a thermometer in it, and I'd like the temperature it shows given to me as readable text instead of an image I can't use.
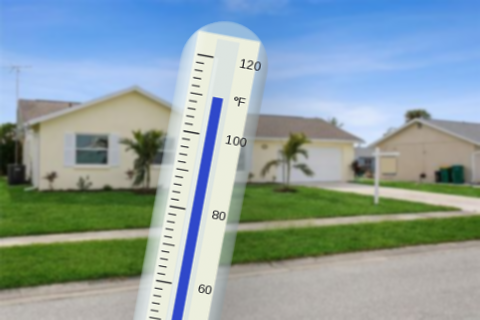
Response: 110 °F
